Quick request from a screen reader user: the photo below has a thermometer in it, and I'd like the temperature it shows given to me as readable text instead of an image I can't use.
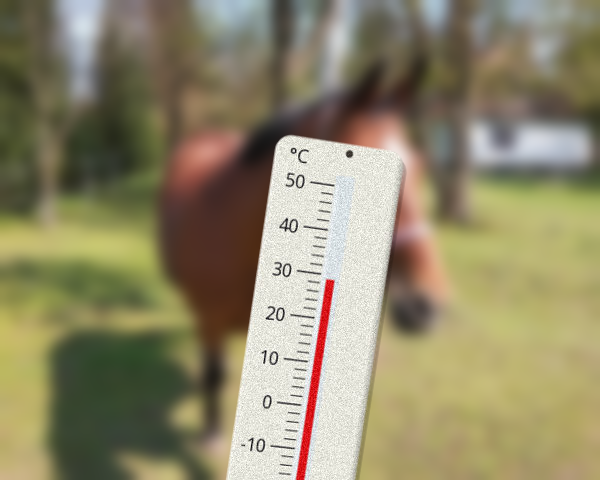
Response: 29 °C
